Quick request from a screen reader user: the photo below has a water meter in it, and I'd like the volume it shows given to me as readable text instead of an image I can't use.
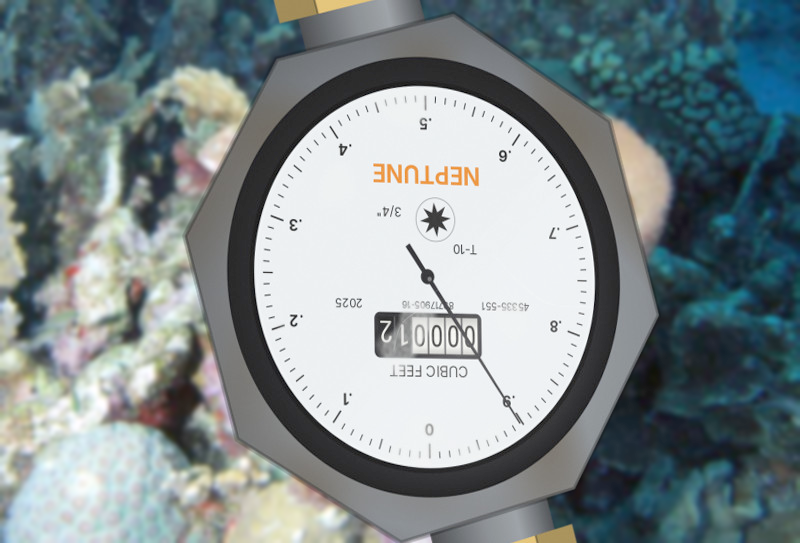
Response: 11.90 ft³
